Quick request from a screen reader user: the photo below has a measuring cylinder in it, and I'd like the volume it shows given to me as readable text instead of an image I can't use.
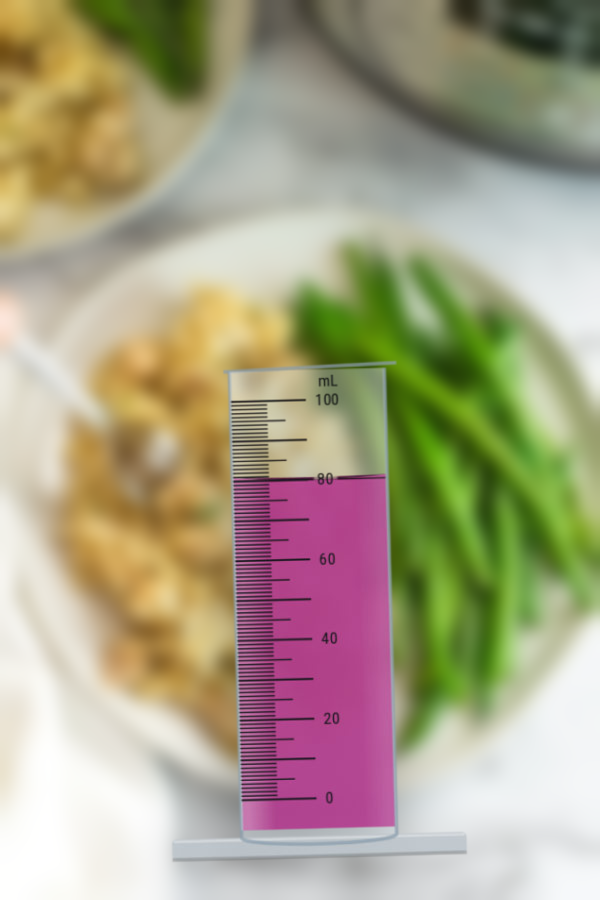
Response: 80 mL
